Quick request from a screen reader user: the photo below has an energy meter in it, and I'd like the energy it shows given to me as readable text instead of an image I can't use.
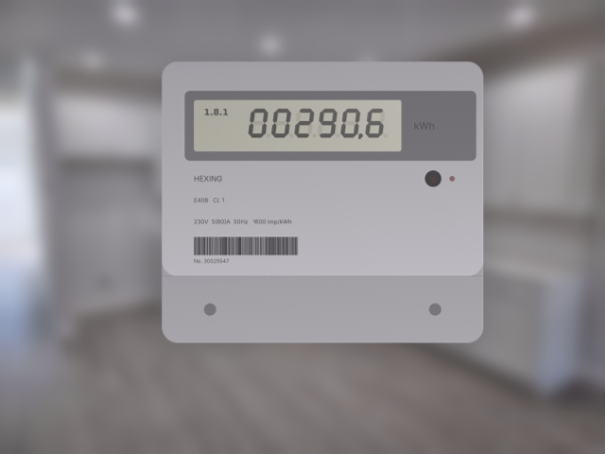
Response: 290.6 kWh
